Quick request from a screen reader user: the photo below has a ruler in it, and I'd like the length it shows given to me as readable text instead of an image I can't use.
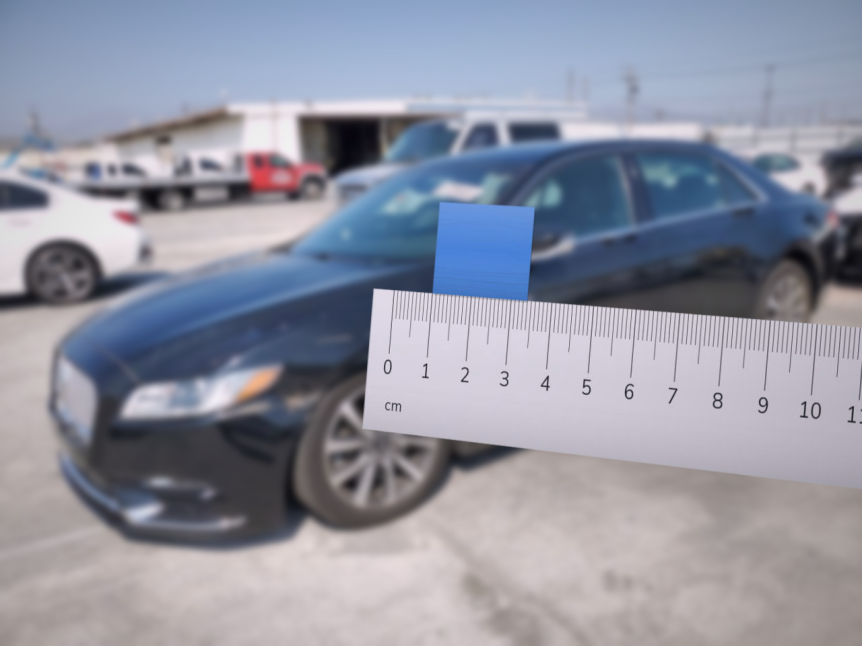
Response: 2.4 cm
